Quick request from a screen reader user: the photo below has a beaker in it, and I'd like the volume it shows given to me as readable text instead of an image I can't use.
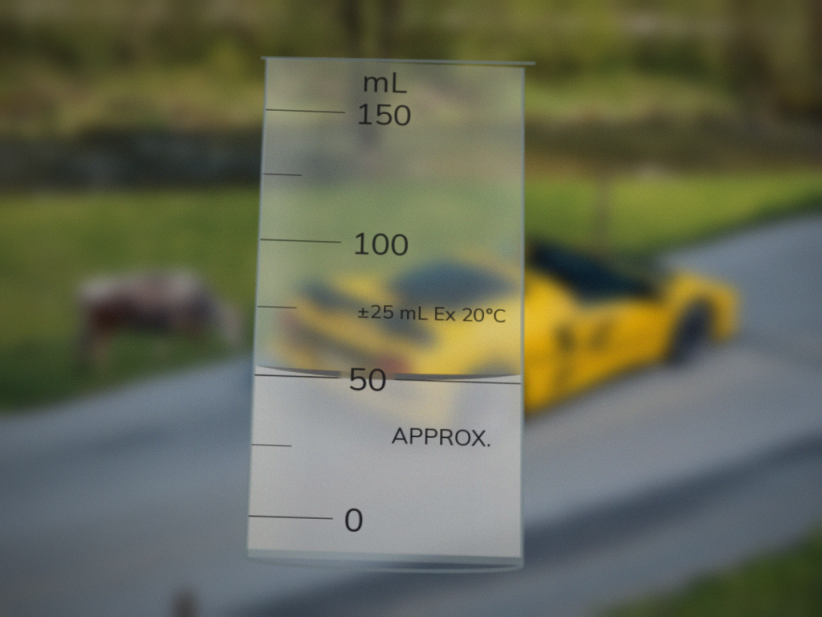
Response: 50 mL
